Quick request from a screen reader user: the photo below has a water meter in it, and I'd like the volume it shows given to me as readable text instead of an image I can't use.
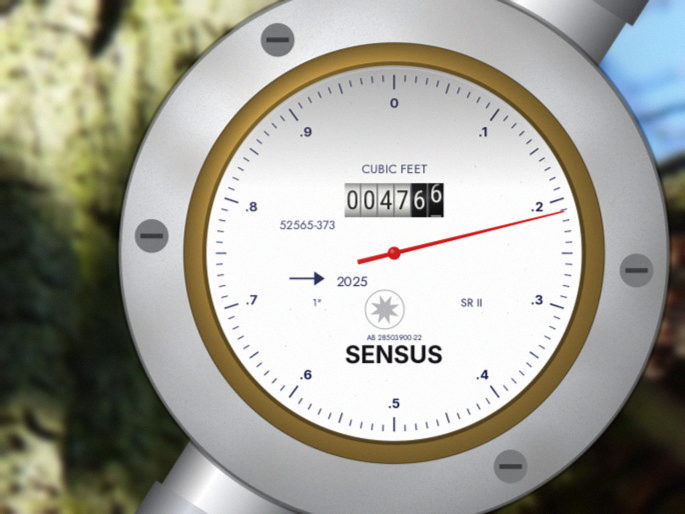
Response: 4766.21 ft³
